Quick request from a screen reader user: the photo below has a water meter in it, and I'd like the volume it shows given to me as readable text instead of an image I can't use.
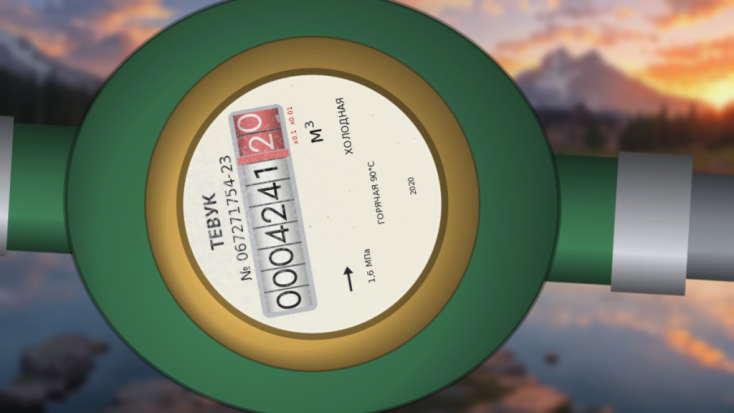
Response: 4241.20 m³
